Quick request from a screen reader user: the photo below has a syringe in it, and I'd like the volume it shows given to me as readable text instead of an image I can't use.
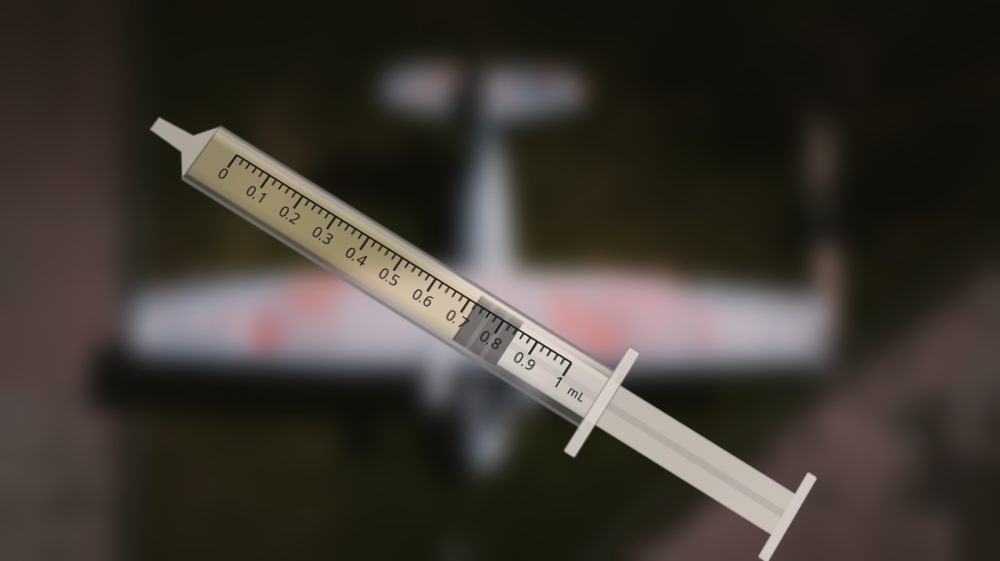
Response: 0.72 mL
